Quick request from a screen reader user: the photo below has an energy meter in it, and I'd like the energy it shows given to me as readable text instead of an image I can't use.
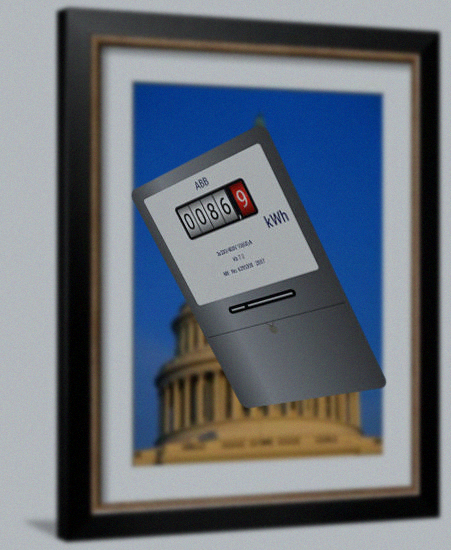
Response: 86.9 kWh
